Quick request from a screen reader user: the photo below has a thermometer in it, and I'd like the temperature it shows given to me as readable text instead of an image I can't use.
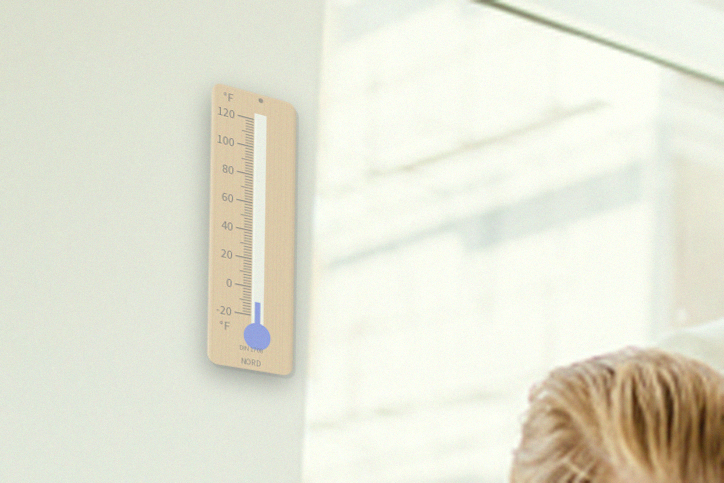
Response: -10 °F
